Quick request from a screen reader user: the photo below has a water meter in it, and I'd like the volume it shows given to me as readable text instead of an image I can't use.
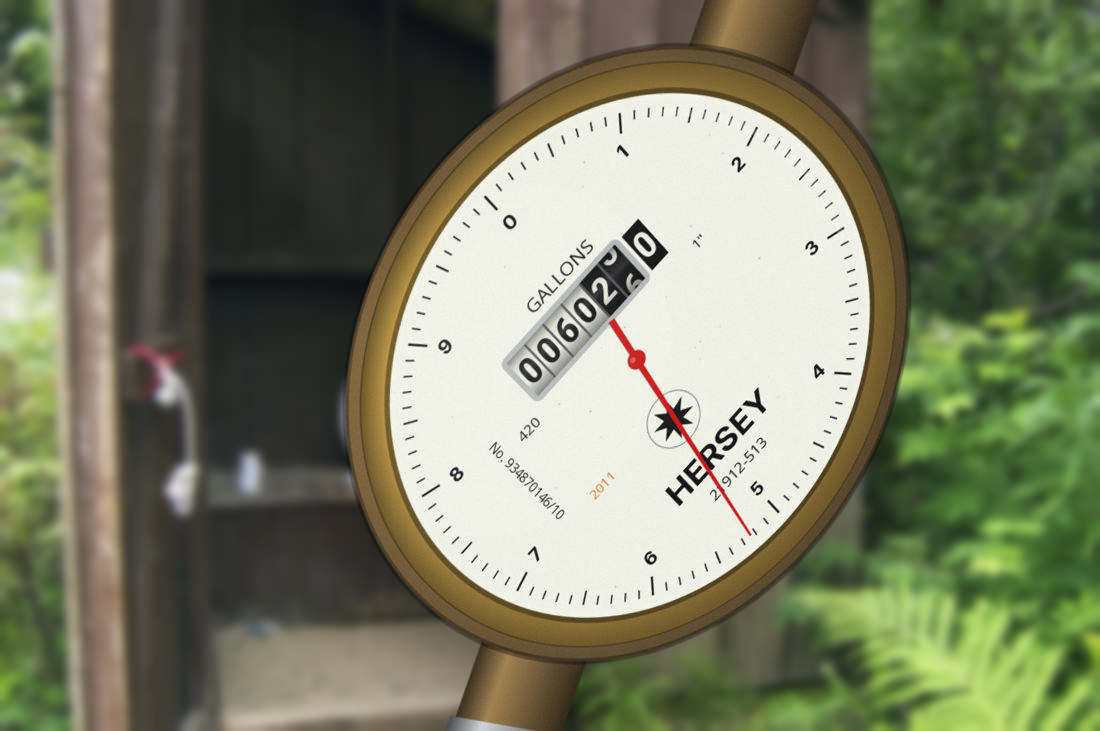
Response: 60255.2 gal
